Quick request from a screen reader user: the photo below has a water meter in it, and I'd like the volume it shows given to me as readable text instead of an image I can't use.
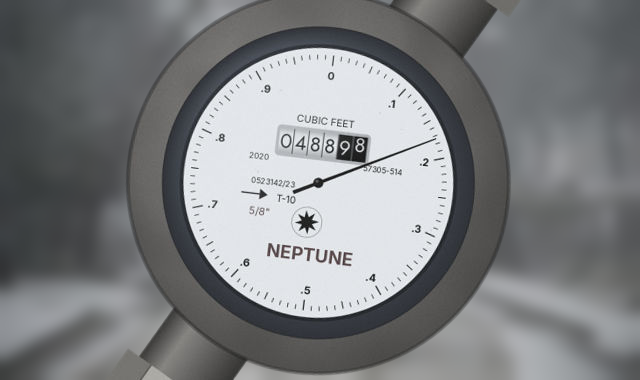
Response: 48898.17 ft³
